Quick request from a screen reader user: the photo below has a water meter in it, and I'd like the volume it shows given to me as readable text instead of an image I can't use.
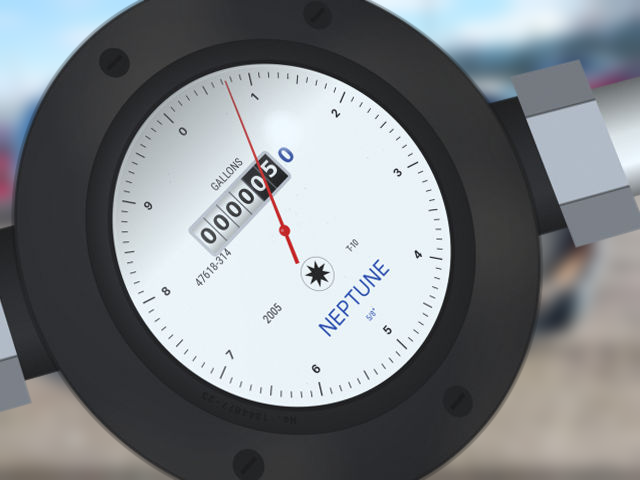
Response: 50.7 gal
